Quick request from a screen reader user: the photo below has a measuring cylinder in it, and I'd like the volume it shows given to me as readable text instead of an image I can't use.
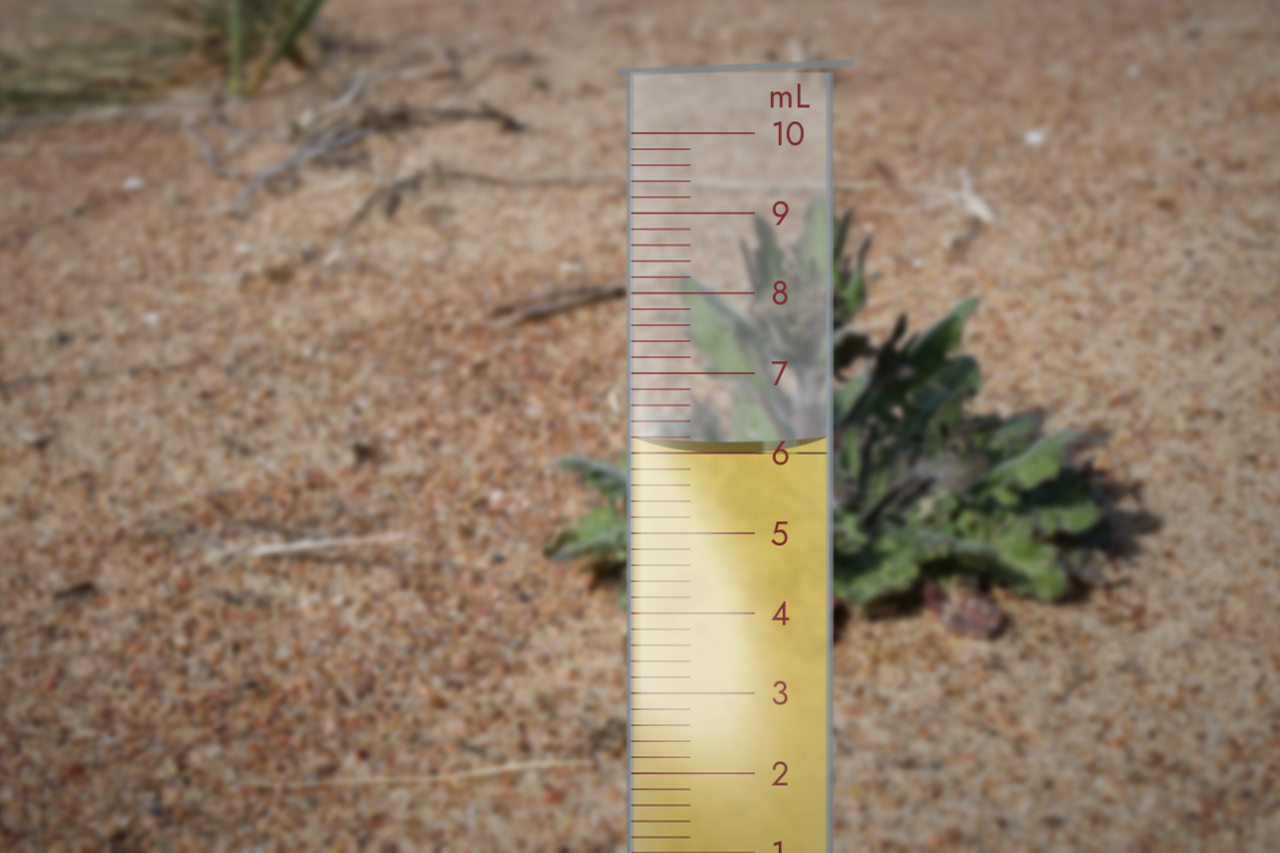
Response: 6 mL
